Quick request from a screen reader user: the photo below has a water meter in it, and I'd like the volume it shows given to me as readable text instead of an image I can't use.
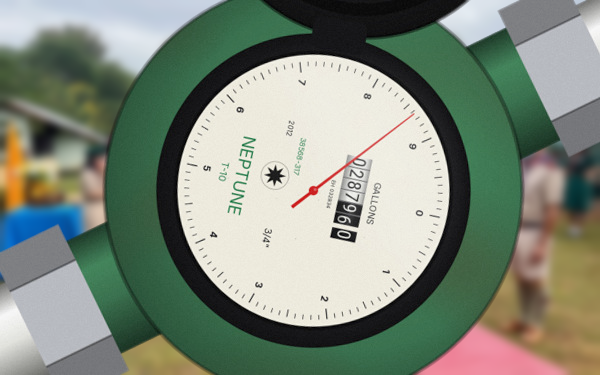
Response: 287958.6 gal
